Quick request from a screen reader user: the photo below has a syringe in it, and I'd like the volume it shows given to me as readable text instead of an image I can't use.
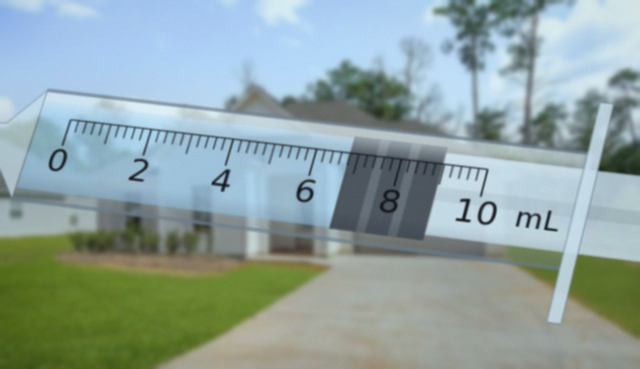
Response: 6.8 mL
